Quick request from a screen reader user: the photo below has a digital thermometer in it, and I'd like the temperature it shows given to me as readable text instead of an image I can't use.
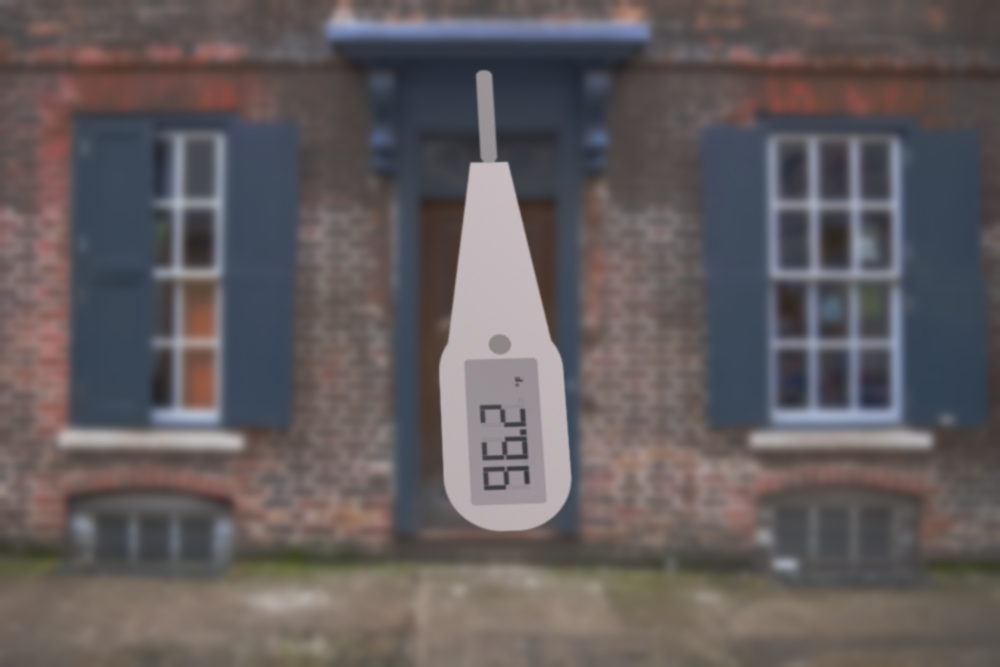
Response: 96.2 °F
